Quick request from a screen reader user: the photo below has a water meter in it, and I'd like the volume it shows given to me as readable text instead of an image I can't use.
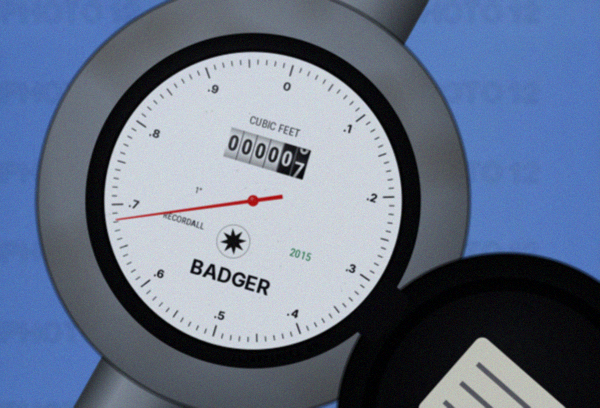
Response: 6.68 ft³
